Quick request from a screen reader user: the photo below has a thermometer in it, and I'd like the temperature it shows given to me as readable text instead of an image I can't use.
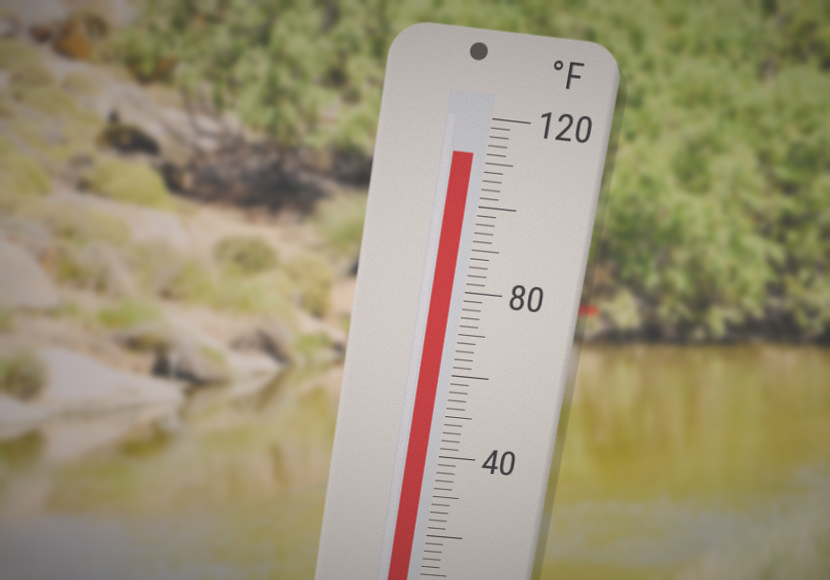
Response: 112 °F
